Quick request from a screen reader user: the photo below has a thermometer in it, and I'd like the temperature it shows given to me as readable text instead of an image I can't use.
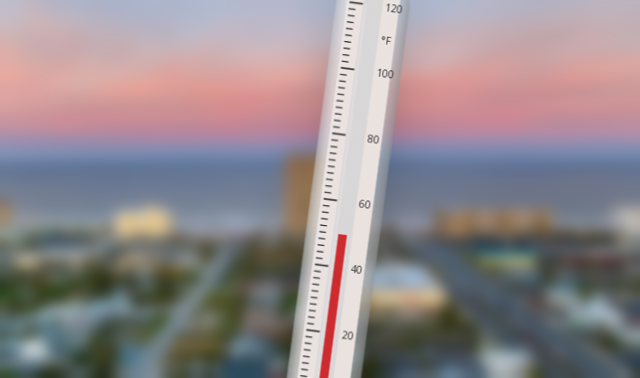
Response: 50 °F
